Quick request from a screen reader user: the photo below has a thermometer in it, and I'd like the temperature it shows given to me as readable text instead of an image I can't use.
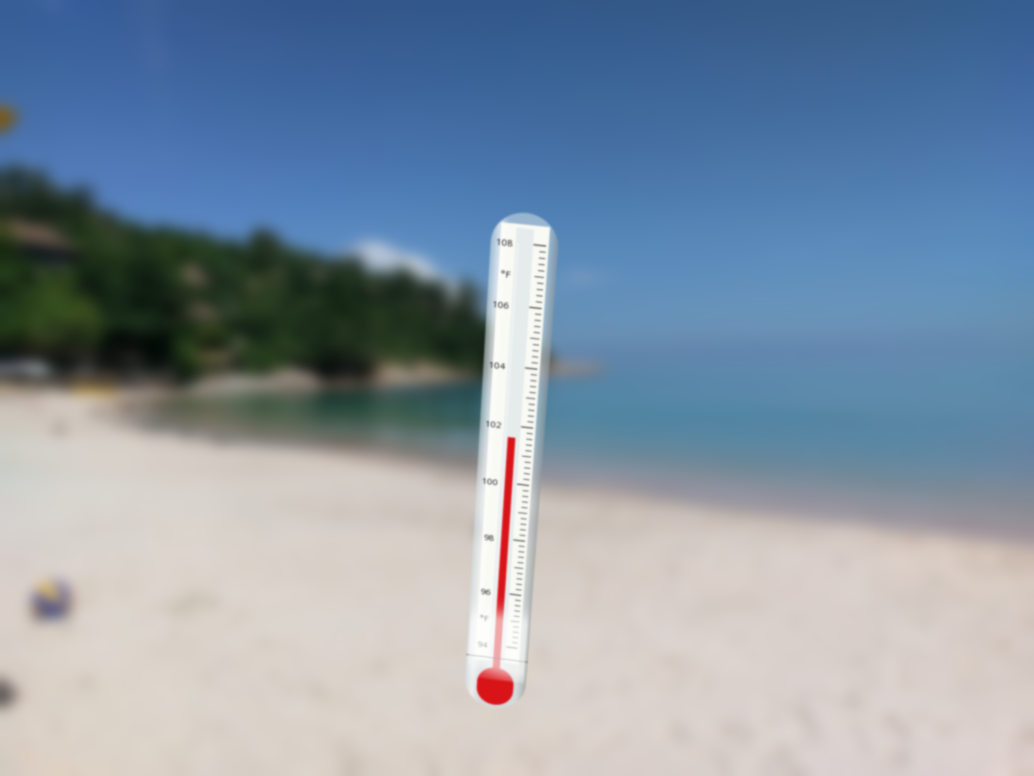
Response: 101.6 °F
